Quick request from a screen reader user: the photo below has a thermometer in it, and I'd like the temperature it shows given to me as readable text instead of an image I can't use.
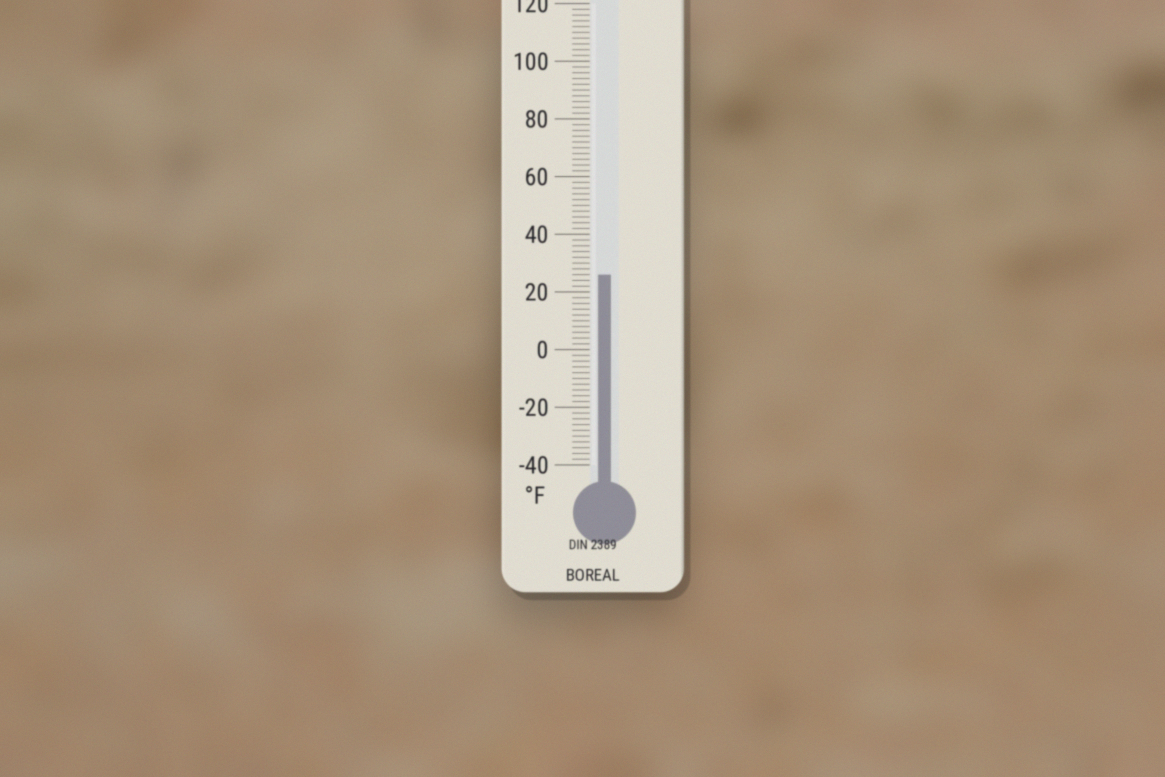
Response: 26 °F
